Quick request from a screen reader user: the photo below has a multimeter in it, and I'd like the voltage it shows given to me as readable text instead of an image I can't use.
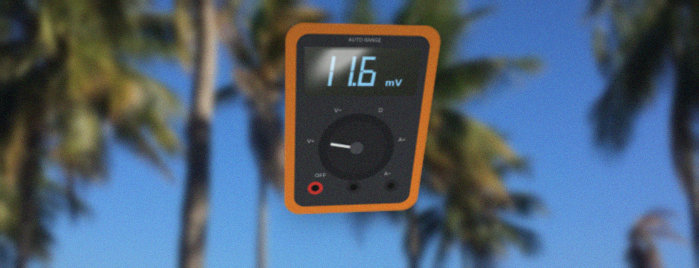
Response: 11.6 mV
